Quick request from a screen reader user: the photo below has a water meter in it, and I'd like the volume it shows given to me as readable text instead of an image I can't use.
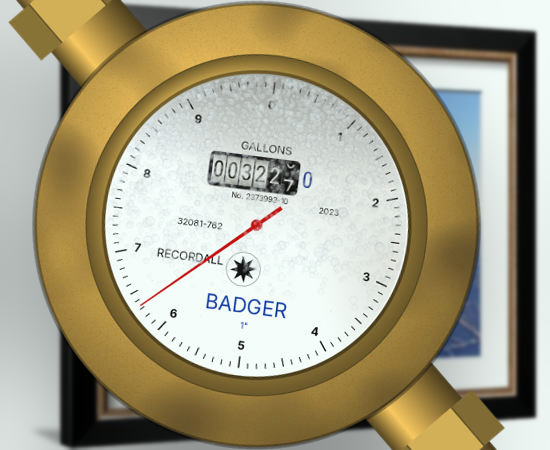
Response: 32266.3 gal
